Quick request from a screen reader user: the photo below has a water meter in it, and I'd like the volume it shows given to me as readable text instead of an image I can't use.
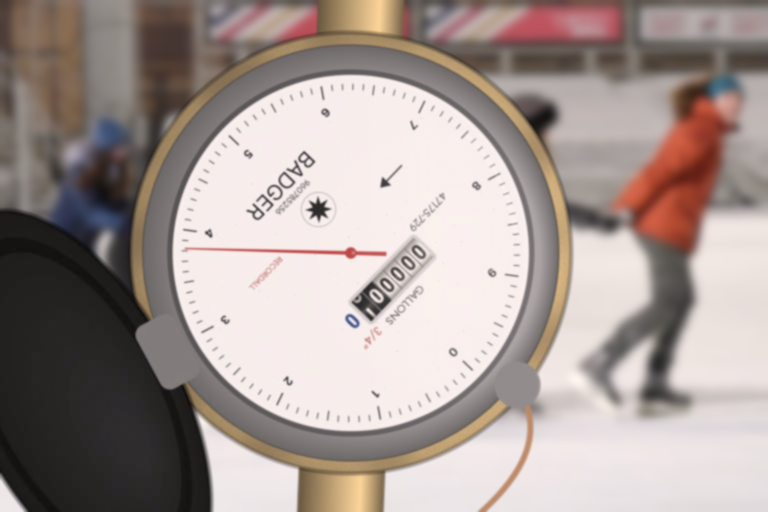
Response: 13.8 gal
